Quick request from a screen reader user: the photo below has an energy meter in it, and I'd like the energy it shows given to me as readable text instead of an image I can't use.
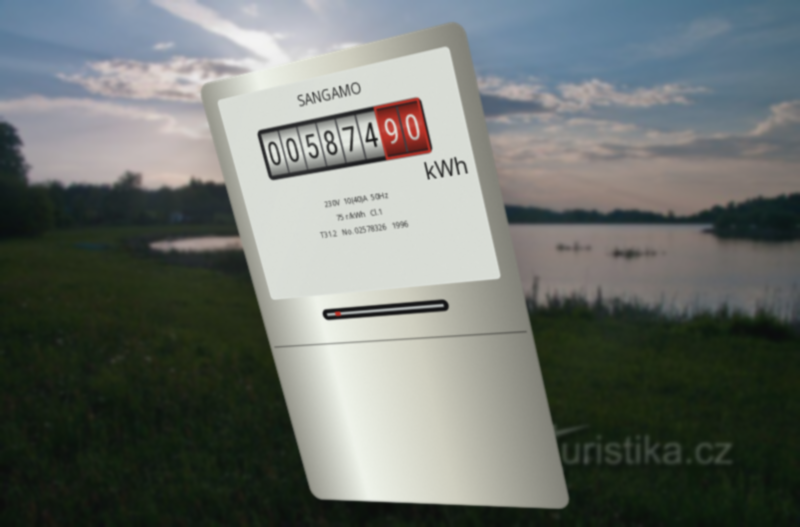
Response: 5874.90 kWh
